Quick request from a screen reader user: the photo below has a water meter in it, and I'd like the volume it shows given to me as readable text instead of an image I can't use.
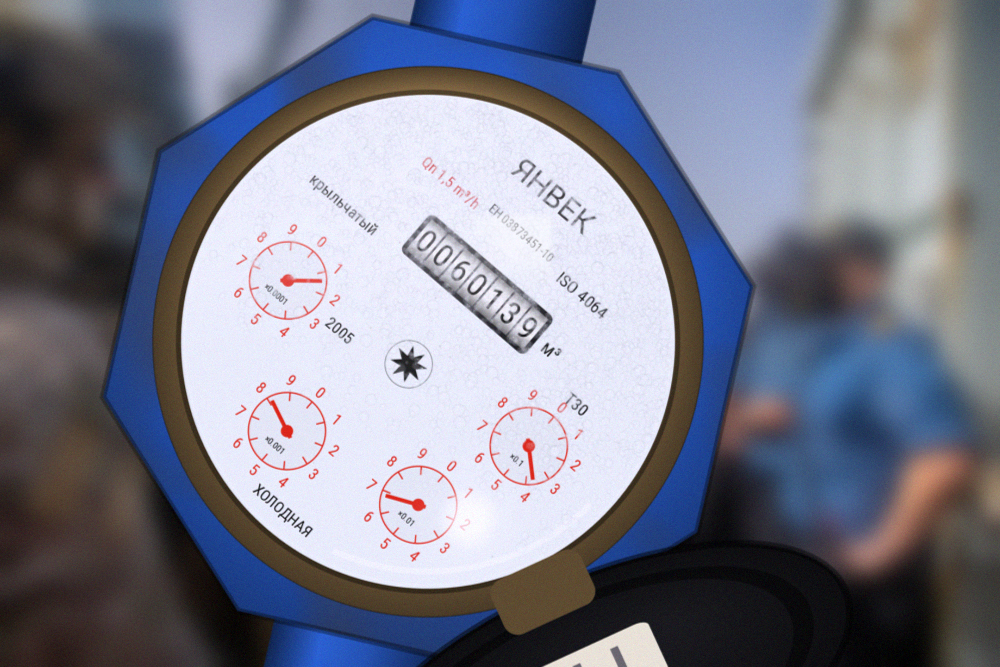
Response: 60139.3681 m³
